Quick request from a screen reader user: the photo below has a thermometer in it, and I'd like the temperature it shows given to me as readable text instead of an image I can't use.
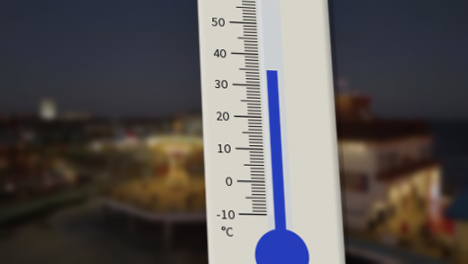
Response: 35 °C
